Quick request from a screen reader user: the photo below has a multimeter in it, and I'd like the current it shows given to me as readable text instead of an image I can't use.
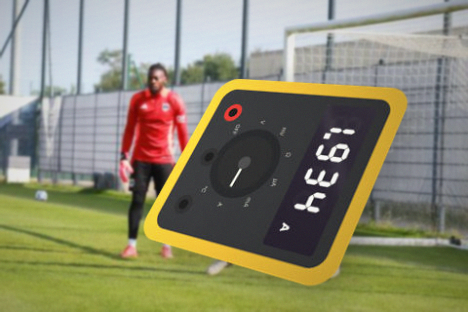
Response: 1.934 A
